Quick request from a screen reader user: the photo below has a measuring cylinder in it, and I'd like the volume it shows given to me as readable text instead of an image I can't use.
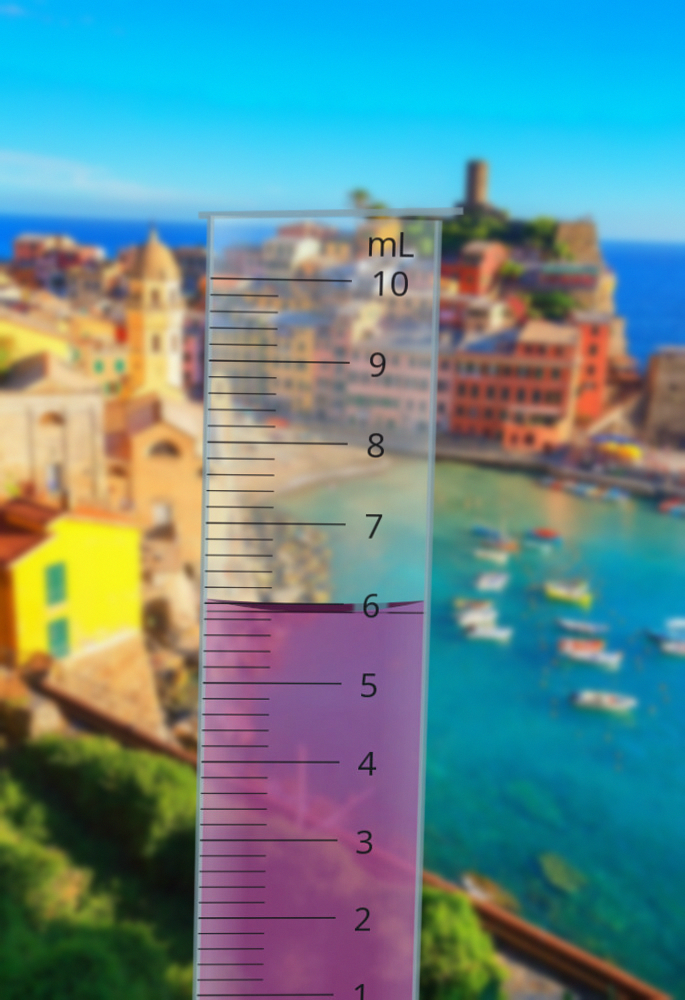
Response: 5.9 mL
